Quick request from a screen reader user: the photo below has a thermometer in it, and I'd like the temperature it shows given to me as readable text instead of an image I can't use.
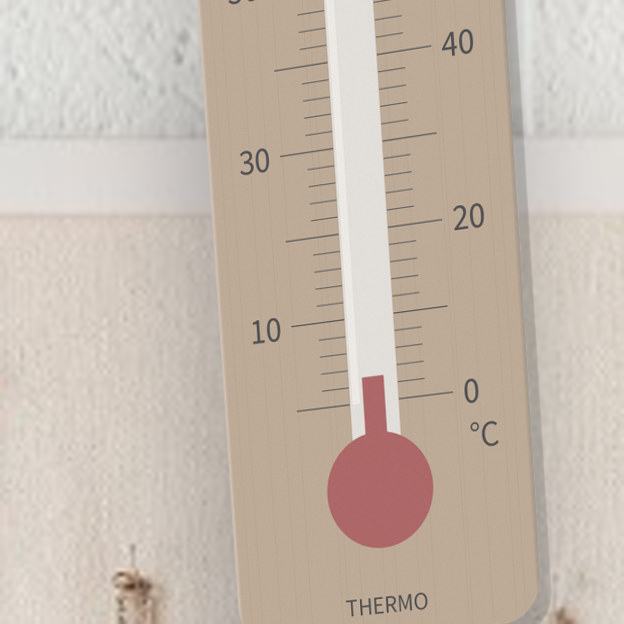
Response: 3 °C
